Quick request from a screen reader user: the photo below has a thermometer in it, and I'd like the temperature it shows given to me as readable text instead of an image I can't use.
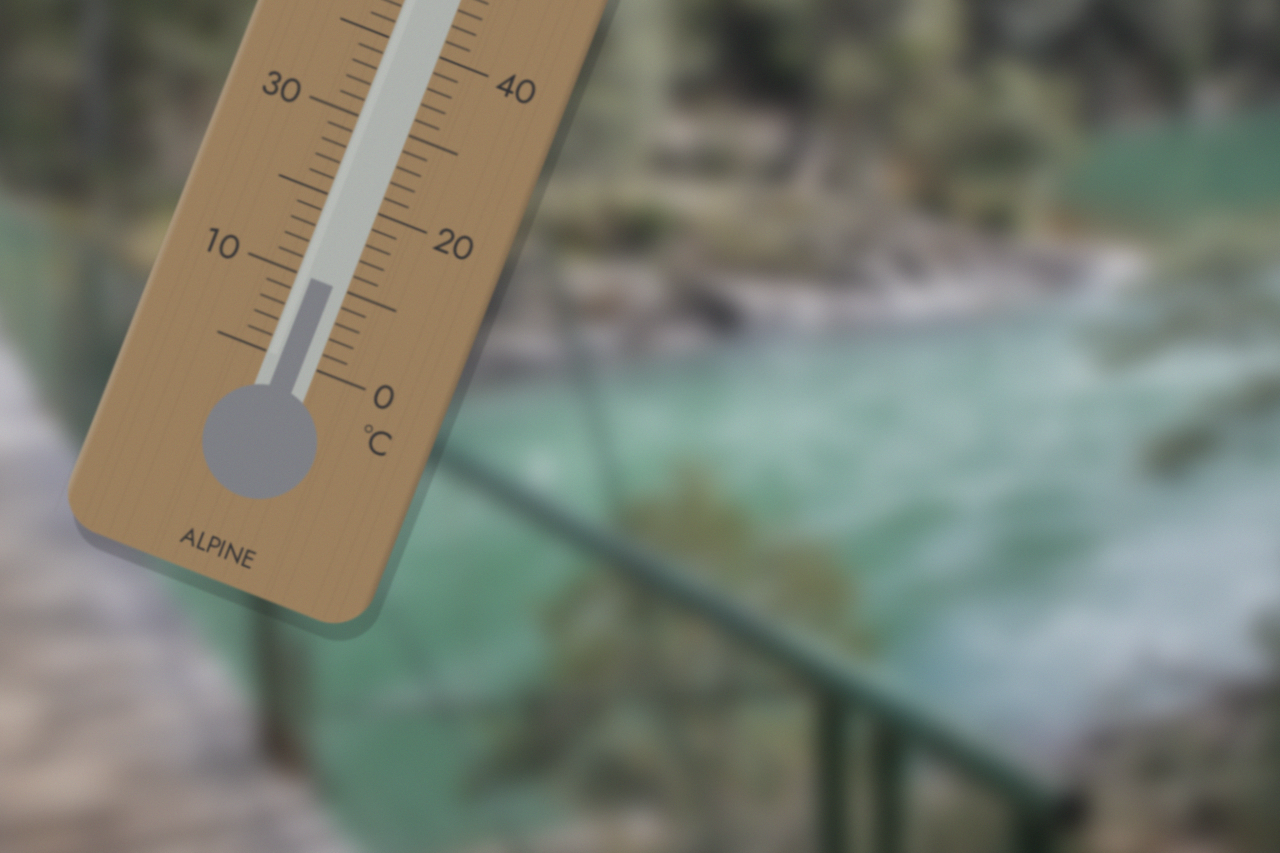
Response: 10 °C
